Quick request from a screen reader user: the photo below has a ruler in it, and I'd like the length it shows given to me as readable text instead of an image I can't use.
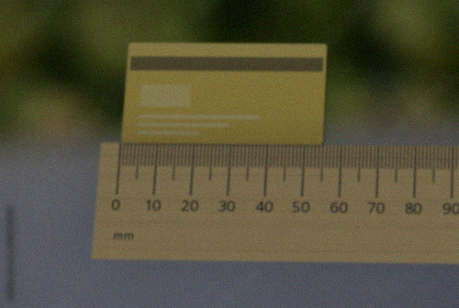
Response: 55 mm
